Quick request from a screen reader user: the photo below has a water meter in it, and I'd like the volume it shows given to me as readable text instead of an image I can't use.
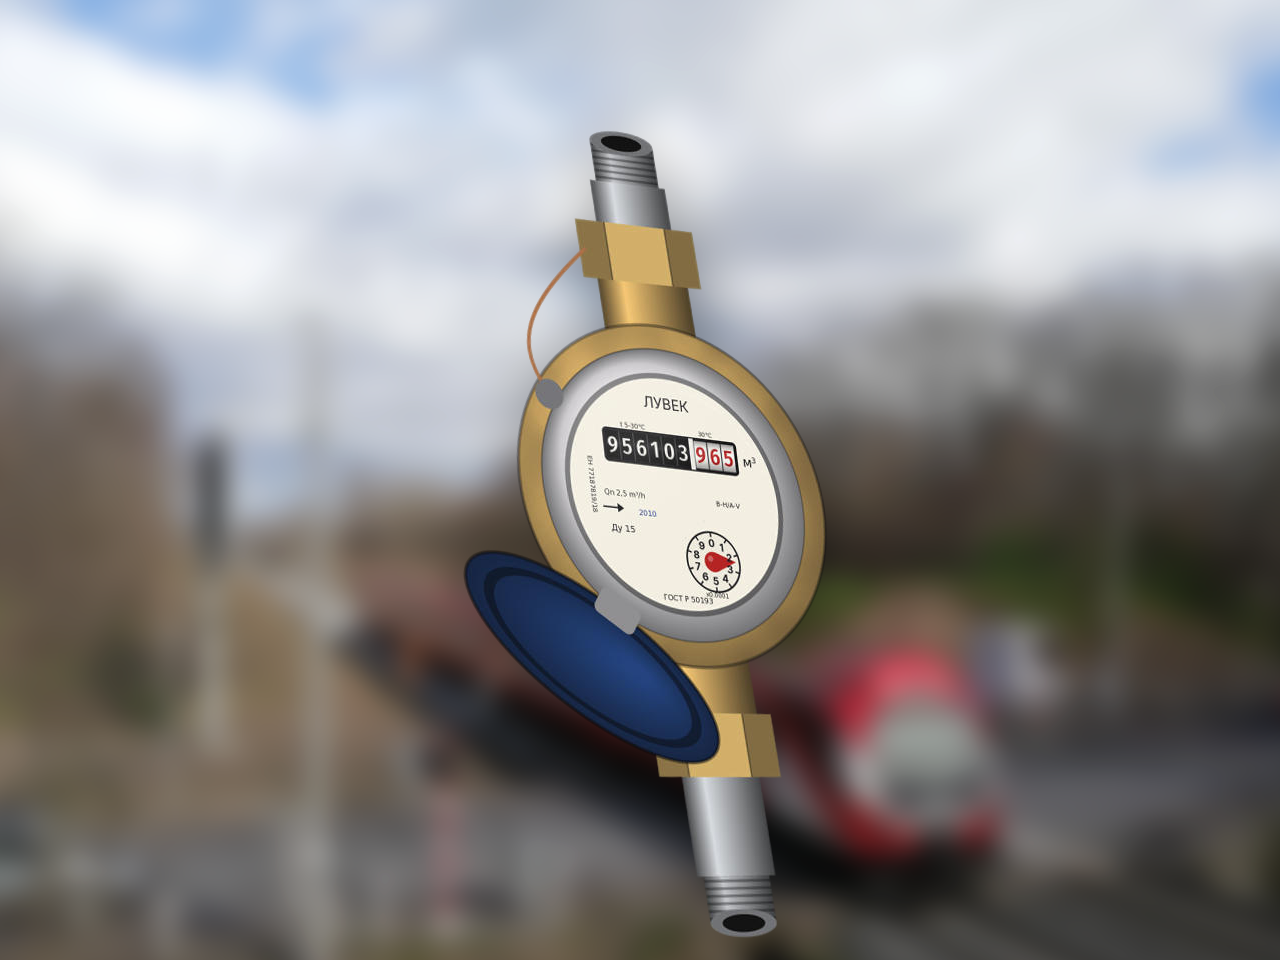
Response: 956103.9652 m³
